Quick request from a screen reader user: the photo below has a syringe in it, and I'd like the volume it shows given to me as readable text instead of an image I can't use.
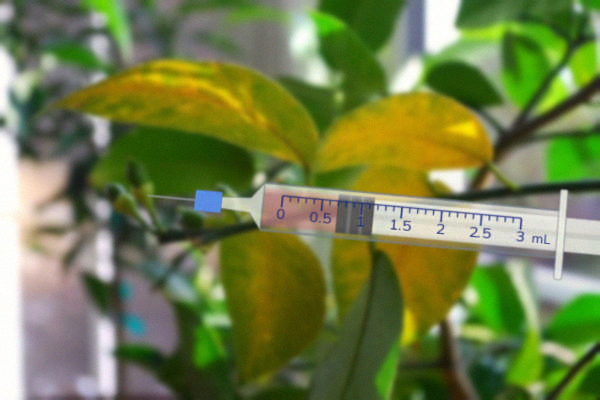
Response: 0.7 mL
